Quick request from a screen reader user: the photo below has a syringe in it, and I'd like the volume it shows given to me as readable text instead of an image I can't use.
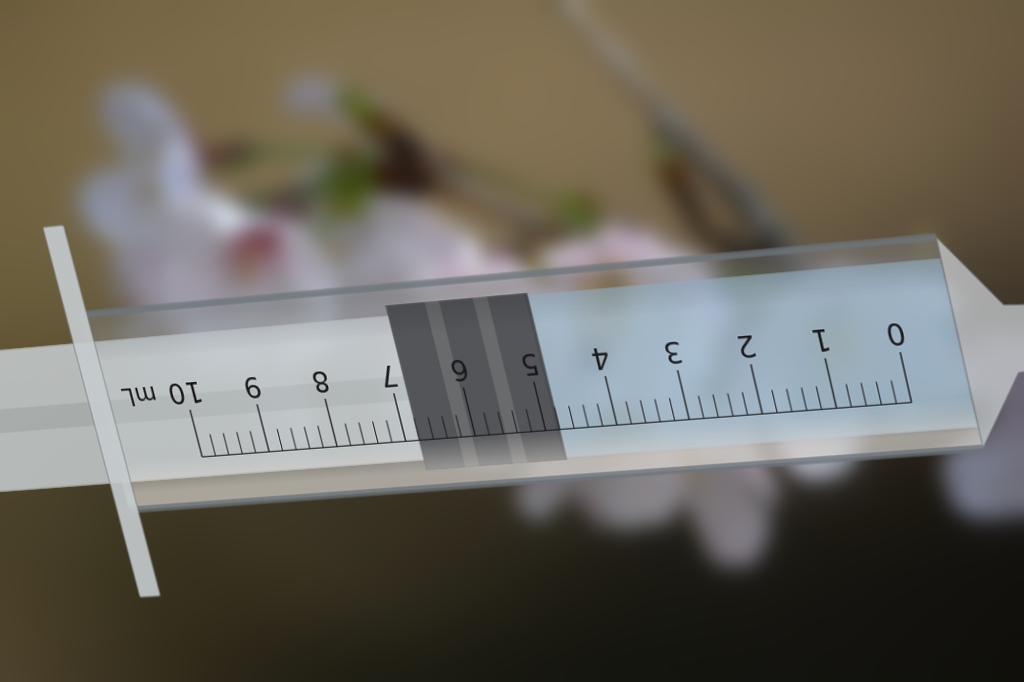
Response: 4.8 mL
